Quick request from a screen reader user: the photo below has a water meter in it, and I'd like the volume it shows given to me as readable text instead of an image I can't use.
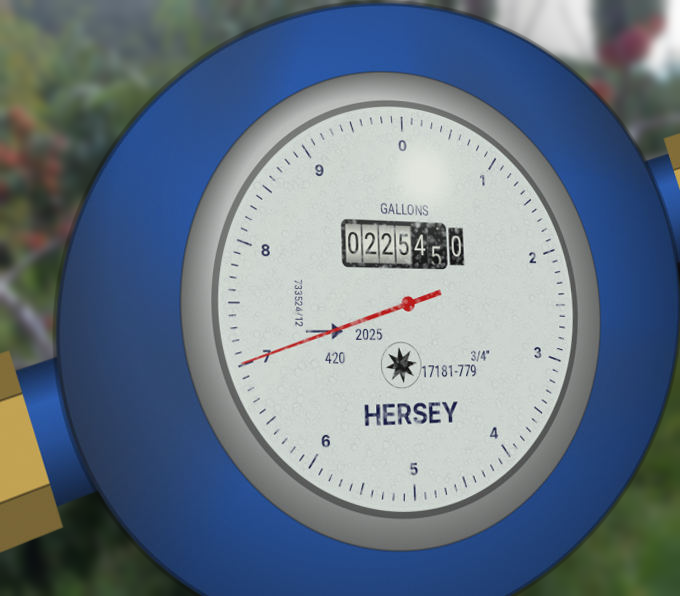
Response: 225447.0 gal
